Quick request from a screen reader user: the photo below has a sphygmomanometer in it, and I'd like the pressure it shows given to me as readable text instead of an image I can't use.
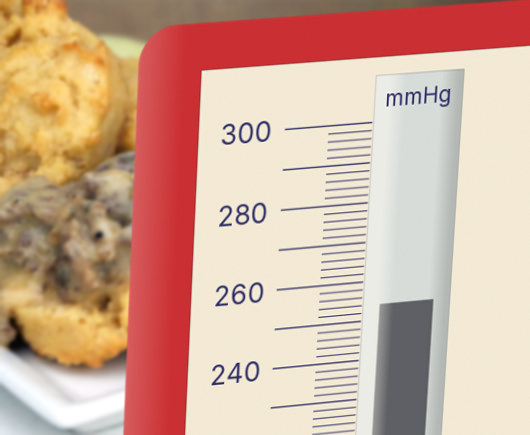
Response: 254 mmHg
